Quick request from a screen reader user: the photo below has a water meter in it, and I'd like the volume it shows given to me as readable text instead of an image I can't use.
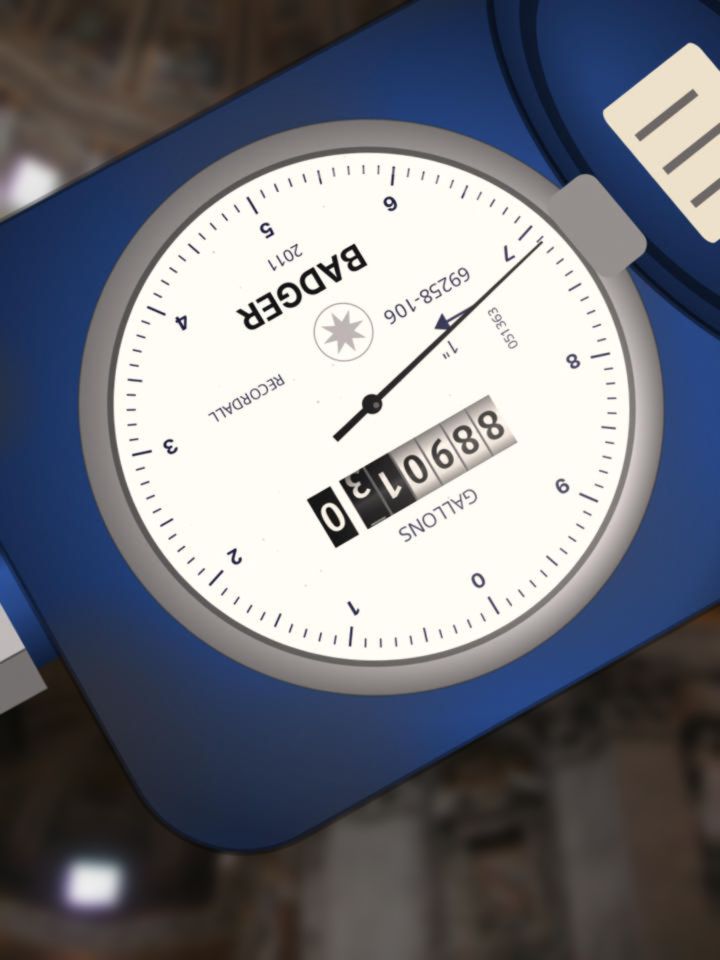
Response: 8890127.1 gal
